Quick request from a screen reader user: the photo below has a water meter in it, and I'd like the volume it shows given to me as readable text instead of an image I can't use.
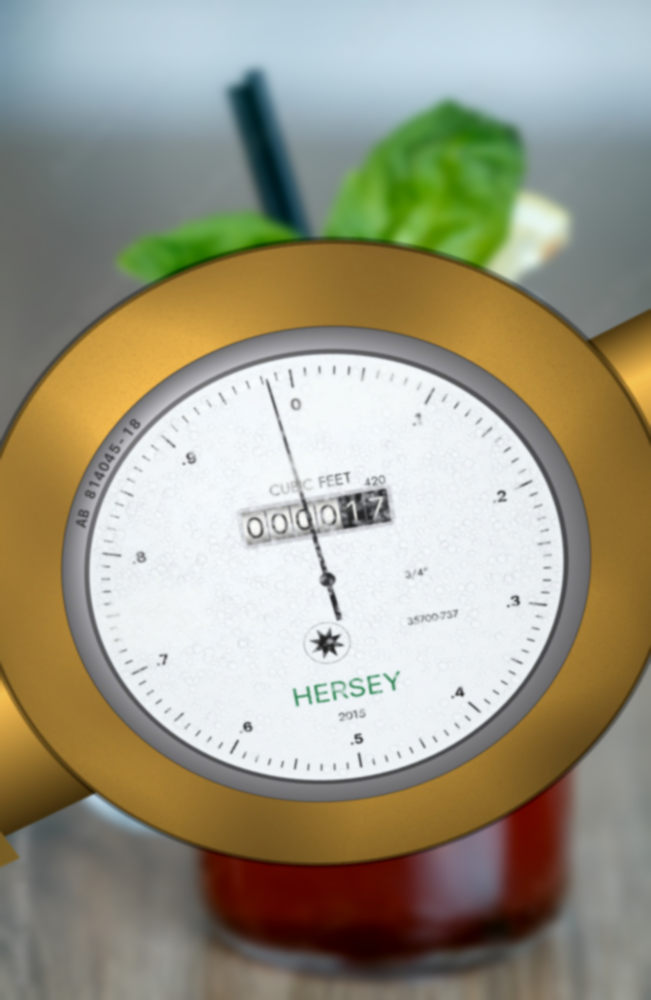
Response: 16.98 ft³
